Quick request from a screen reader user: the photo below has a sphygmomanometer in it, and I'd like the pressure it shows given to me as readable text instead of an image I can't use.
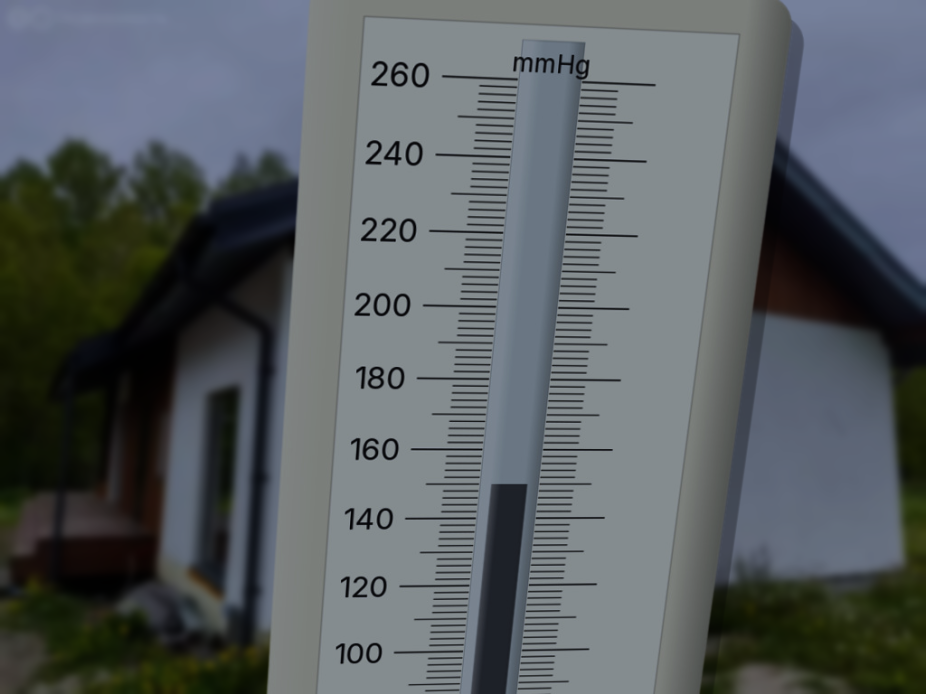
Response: 150 mmHg
